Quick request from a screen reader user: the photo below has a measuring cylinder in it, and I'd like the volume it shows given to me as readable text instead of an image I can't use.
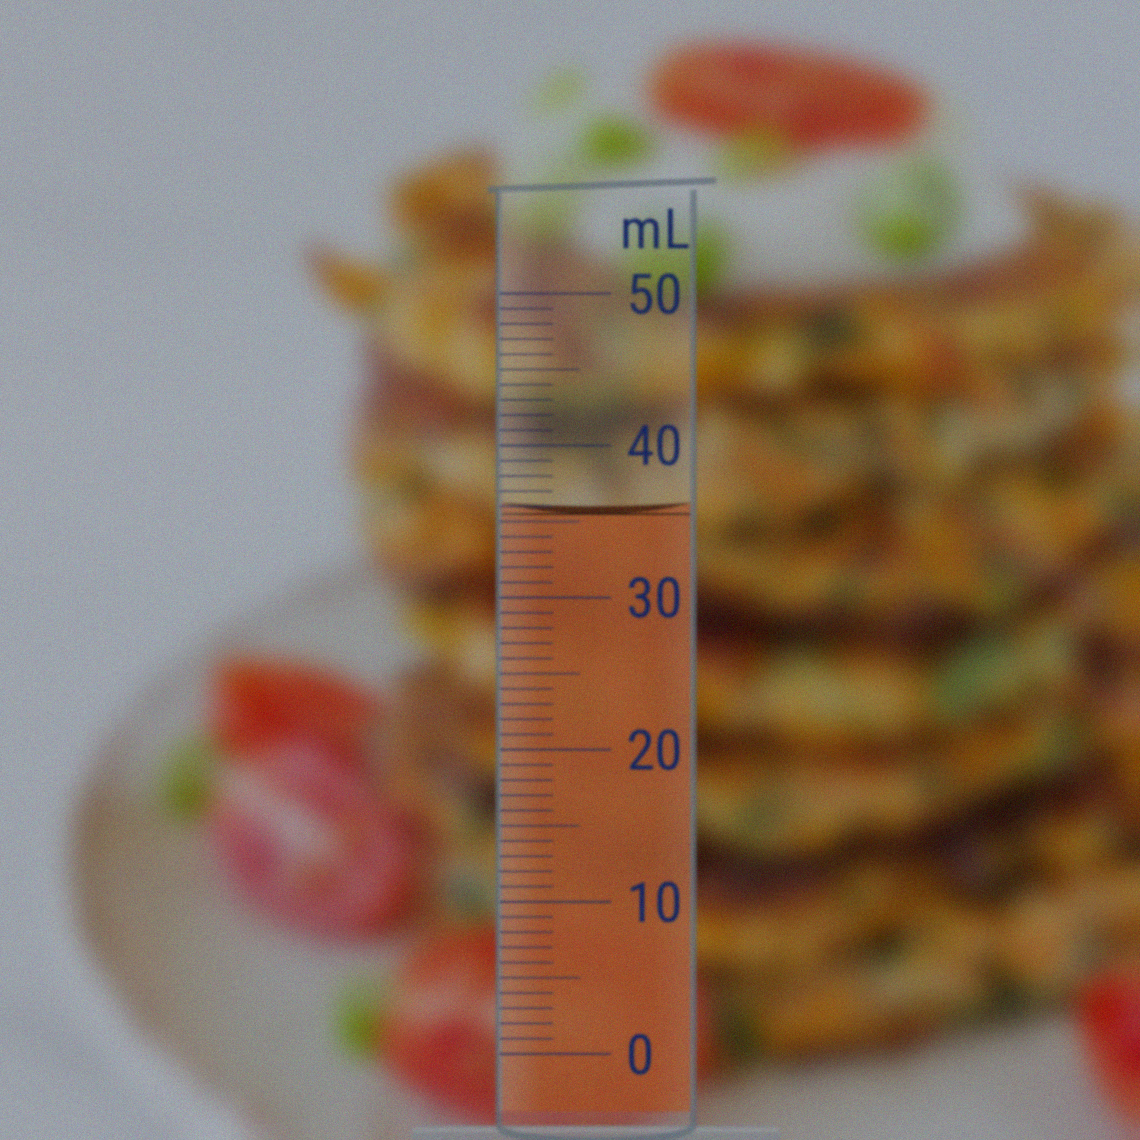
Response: 35.5 mL
